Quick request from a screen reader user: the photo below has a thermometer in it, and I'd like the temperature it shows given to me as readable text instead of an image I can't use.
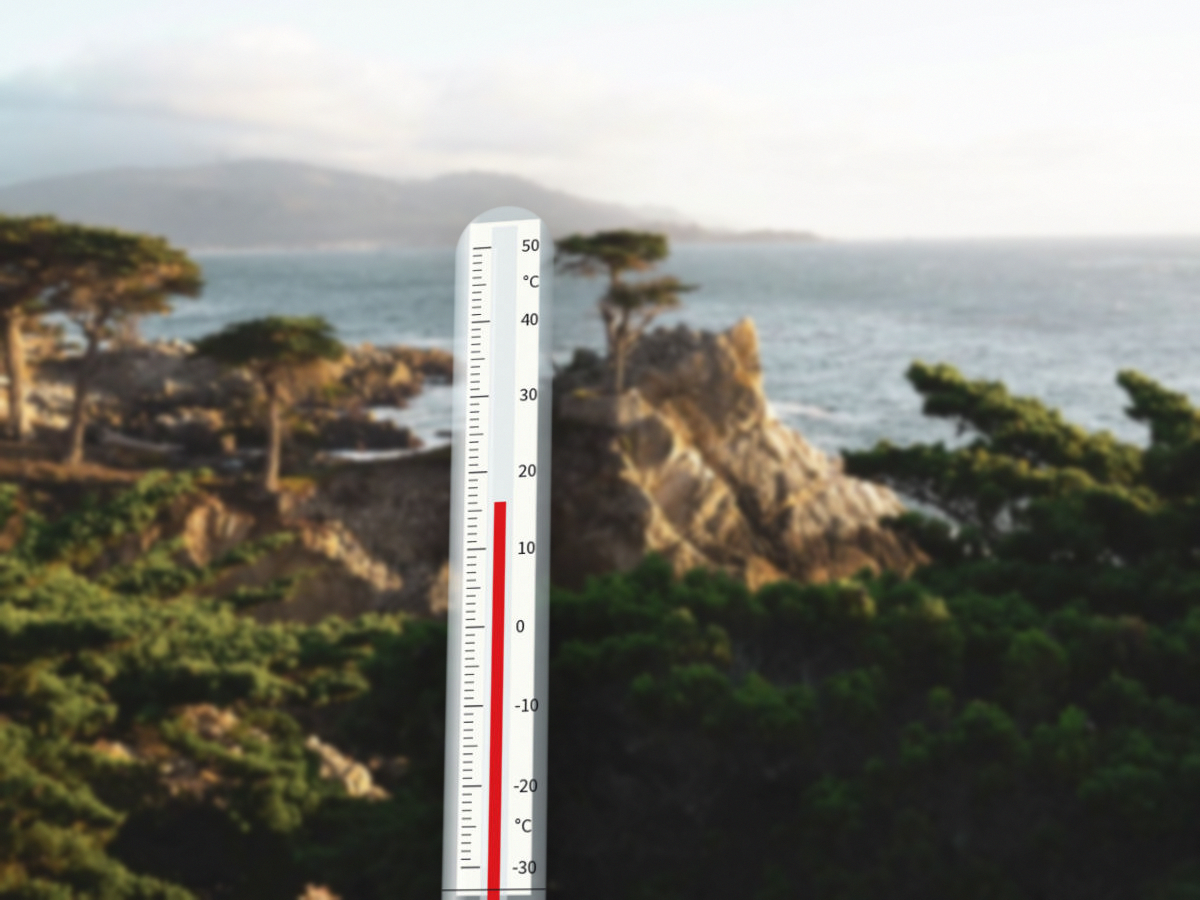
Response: 16 °C
